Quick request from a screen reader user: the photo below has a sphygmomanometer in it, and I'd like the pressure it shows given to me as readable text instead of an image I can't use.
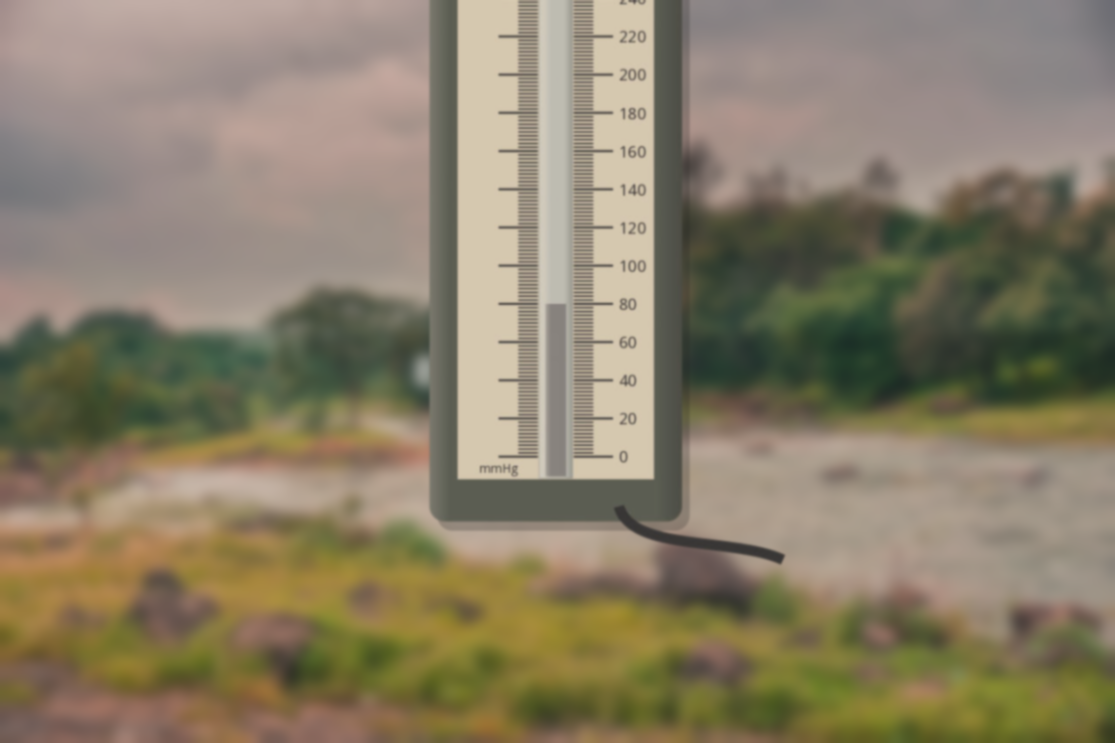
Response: 80 mmHg
